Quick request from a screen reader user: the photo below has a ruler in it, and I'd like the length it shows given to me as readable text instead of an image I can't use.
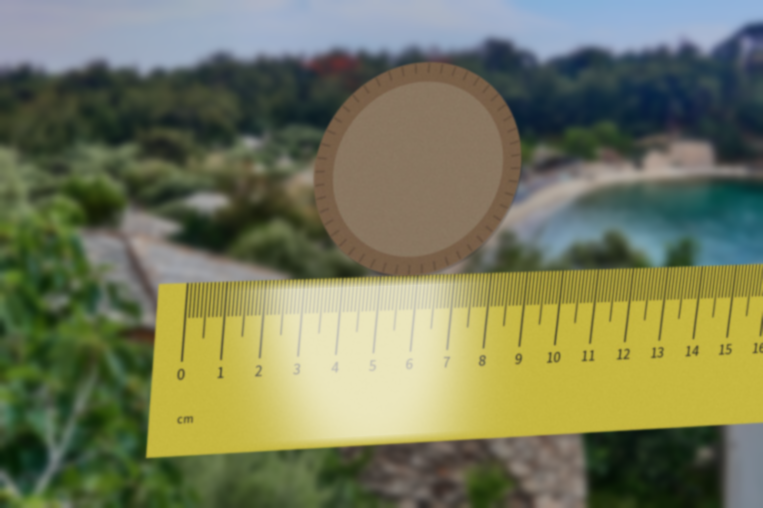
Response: 5.5 cm
